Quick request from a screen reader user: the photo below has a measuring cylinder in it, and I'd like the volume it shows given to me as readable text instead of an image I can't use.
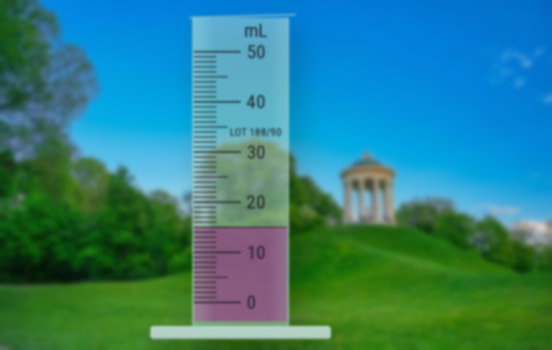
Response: 15 mL
